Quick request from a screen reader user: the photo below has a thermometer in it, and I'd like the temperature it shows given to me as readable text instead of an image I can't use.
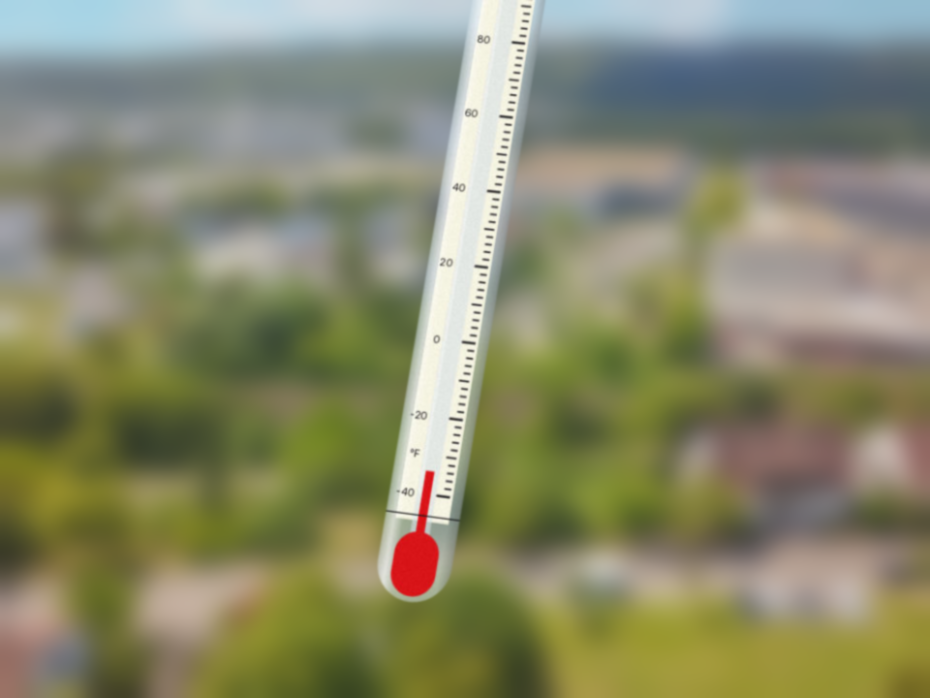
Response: -34 °F
